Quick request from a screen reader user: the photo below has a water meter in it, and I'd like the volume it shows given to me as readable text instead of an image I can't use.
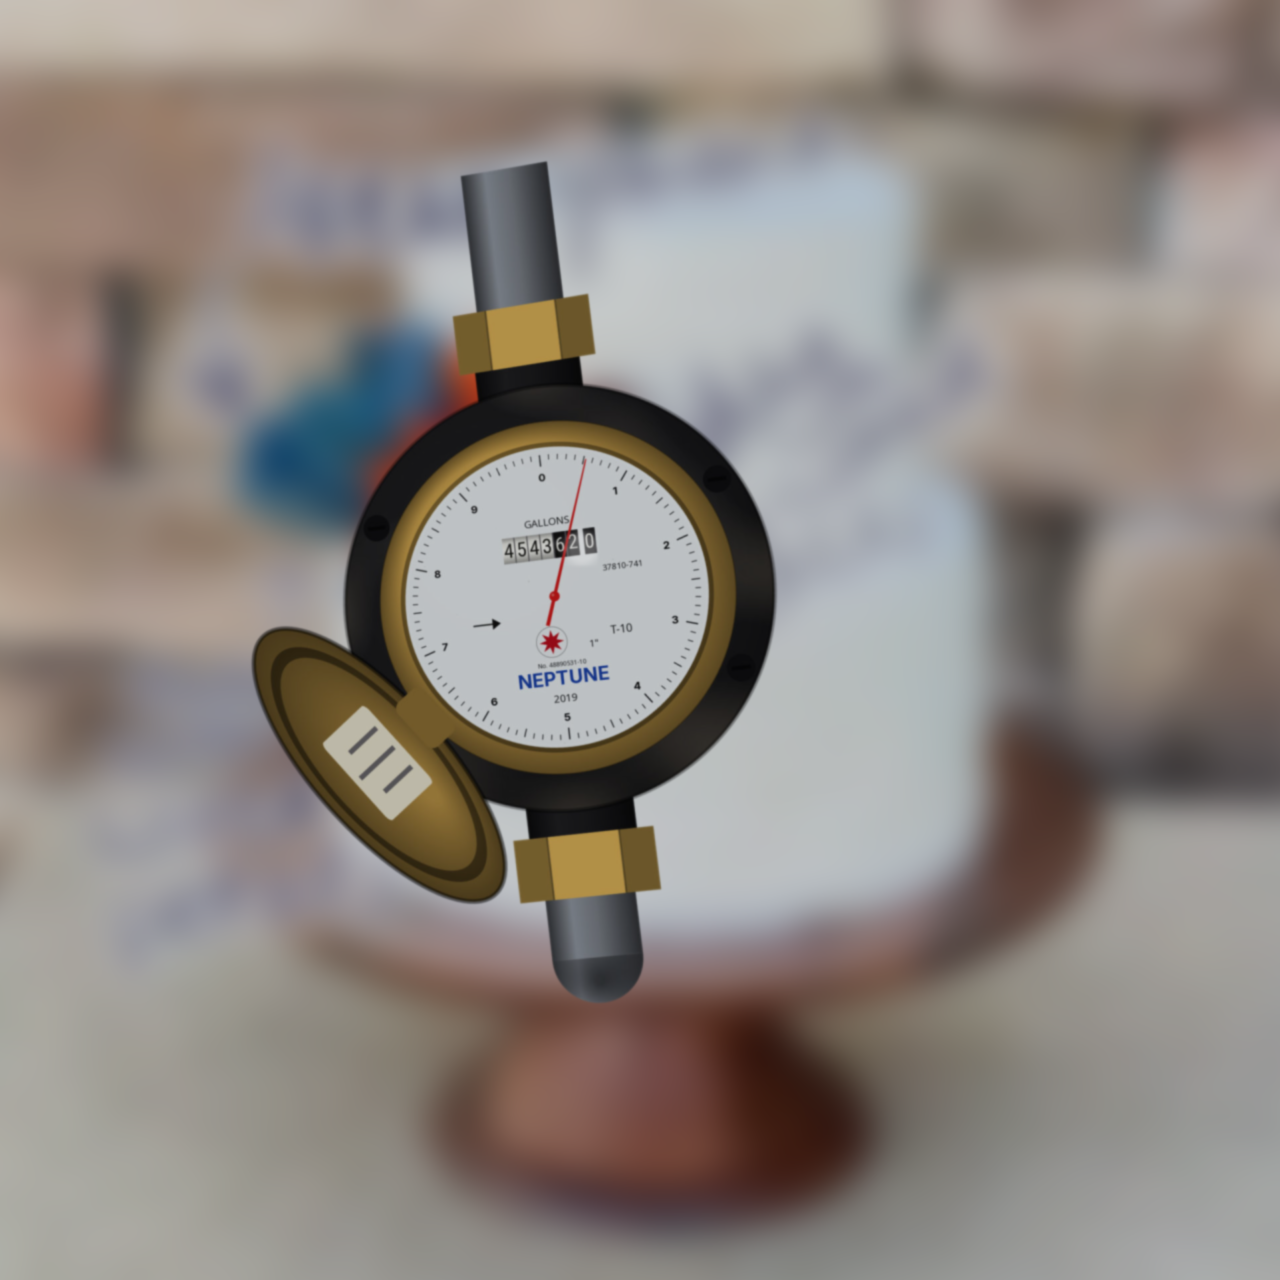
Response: 4543620.5 gal
